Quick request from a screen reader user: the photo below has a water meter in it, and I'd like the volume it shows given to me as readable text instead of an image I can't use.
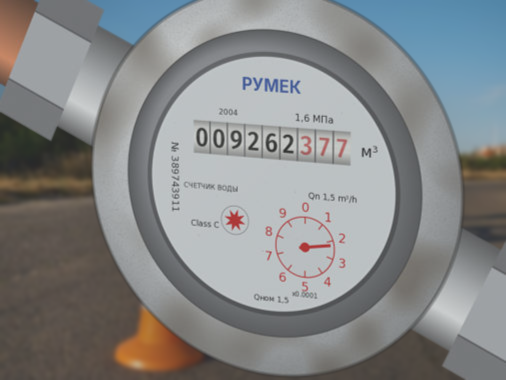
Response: 9262.3772 m³
